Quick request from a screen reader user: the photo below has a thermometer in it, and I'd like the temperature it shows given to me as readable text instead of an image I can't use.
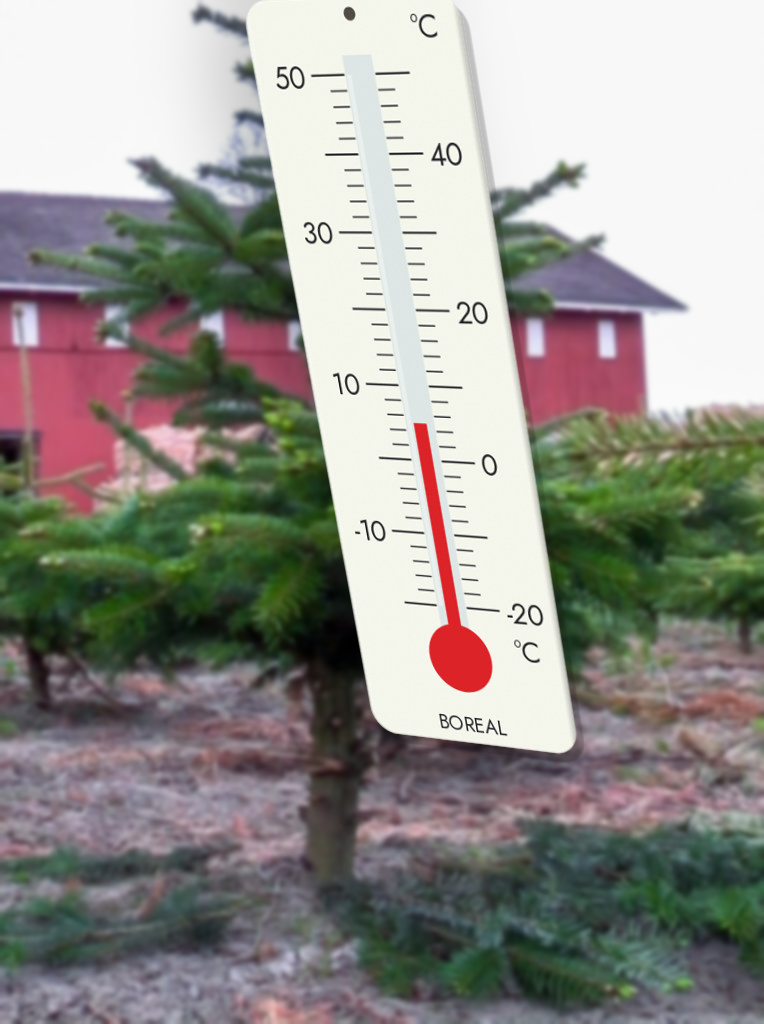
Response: 5 °C
